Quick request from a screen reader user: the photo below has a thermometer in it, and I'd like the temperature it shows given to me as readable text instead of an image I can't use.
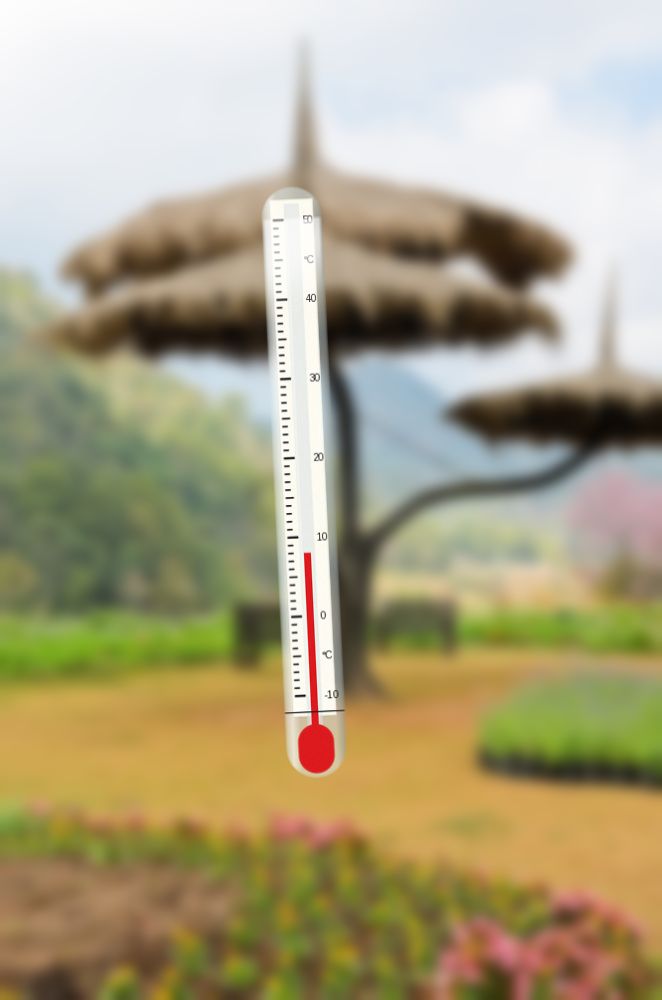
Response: 8 °C
